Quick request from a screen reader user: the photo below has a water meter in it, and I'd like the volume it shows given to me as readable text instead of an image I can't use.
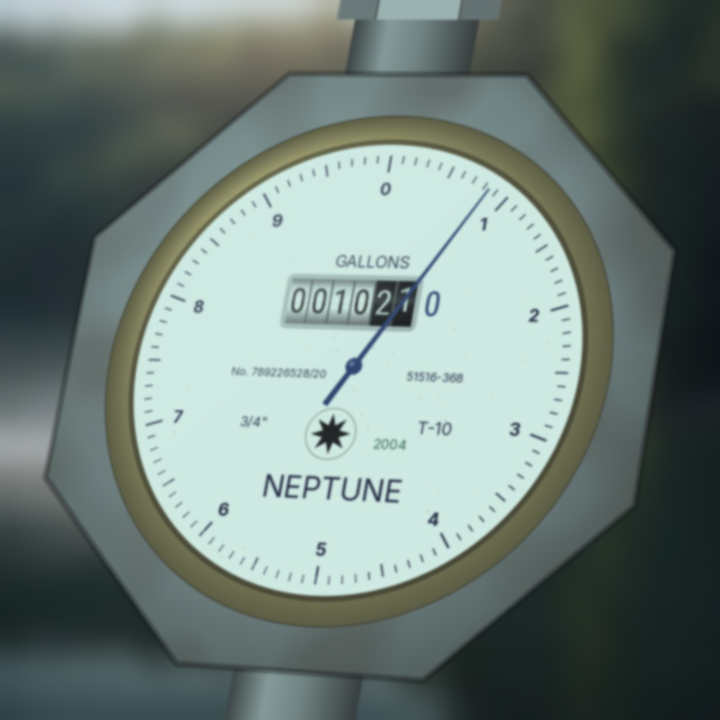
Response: 10210.8 gal
